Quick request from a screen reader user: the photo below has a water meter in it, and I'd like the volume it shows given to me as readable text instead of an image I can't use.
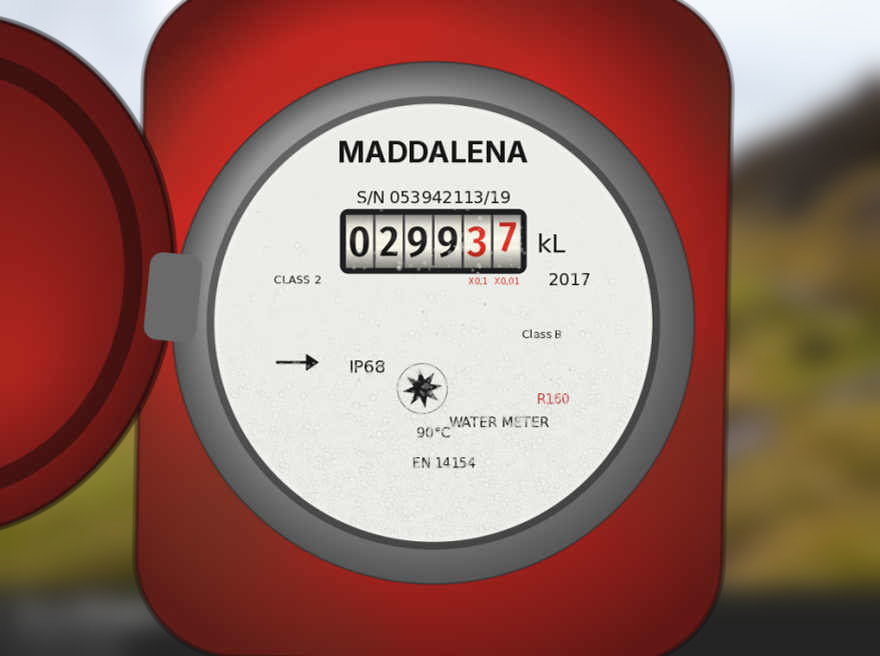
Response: 299.37 kL
